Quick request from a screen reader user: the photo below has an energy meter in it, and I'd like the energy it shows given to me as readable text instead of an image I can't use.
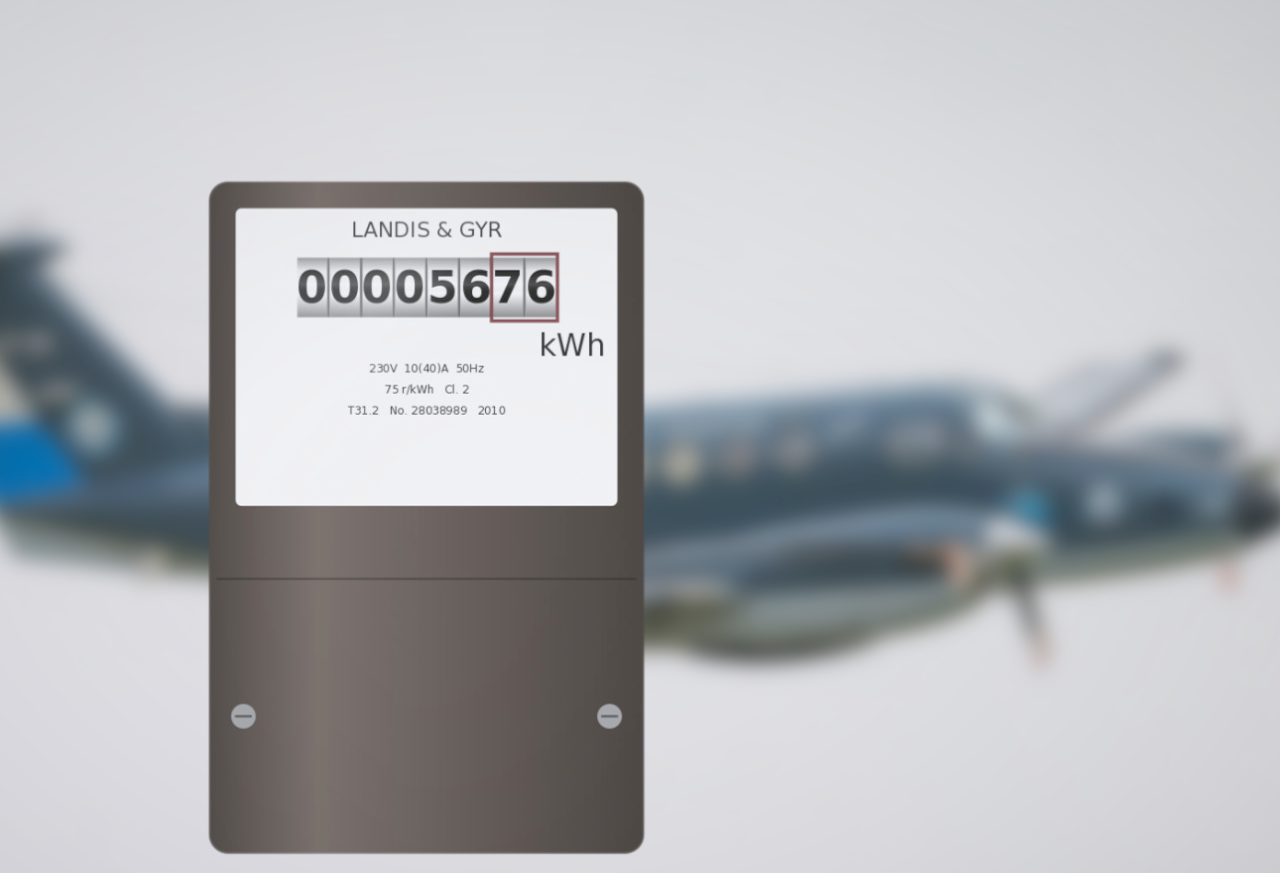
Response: 56.76 kWh
